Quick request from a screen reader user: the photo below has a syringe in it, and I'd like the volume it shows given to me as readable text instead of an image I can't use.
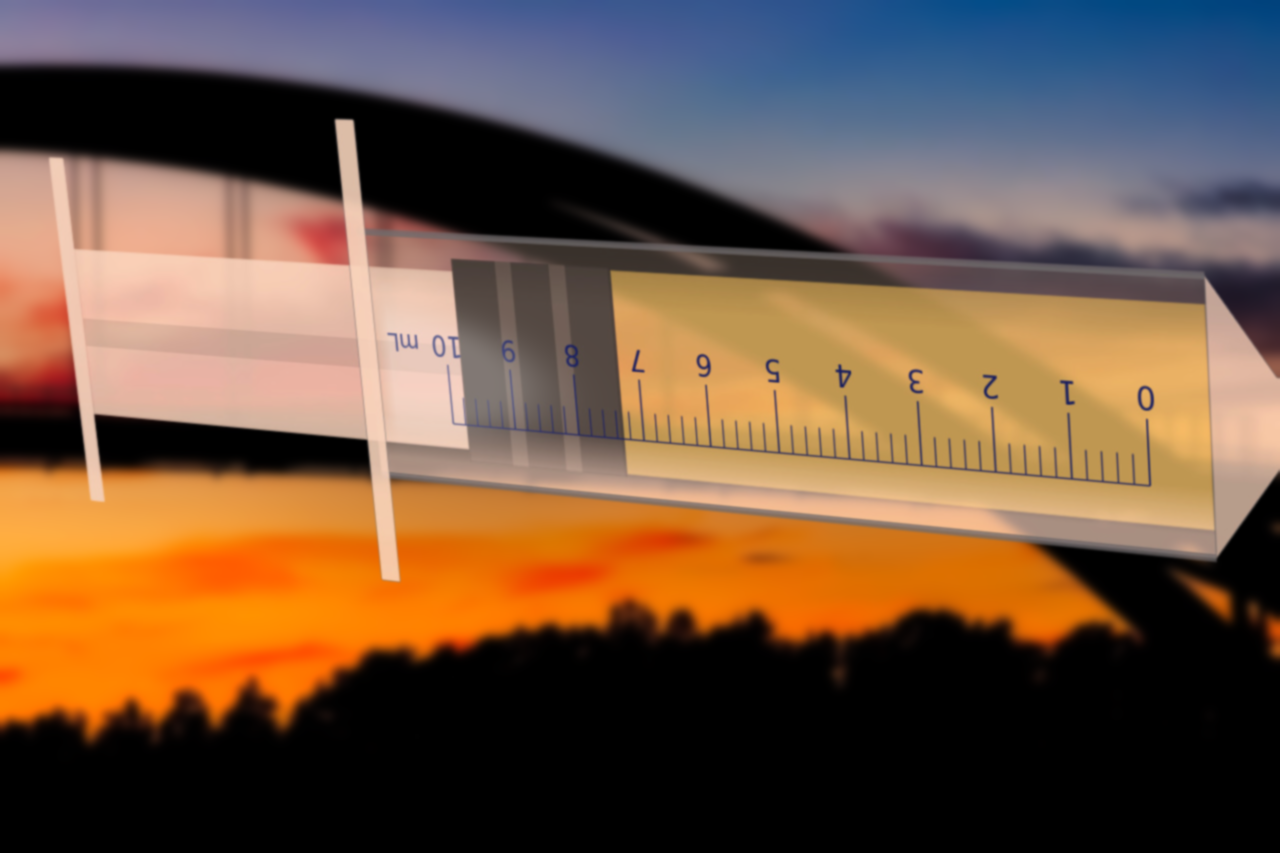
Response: 7.3 mL
